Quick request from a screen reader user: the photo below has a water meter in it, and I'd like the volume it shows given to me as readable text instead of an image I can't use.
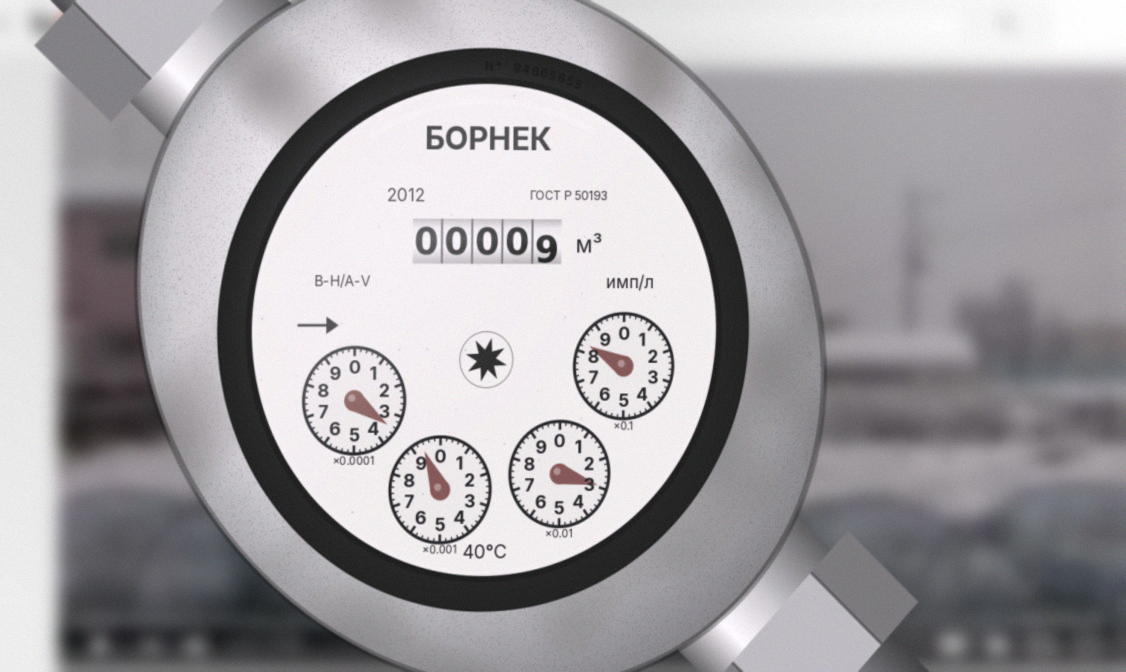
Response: 8.8293 m³
